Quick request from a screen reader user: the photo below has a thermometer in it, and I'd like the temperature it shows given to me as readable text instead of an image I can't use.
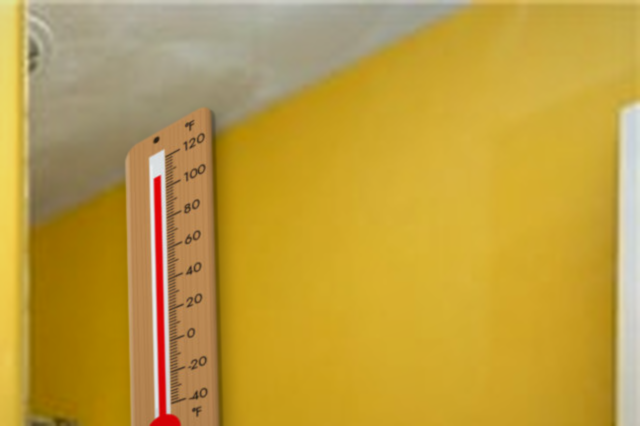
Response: 110 °F
